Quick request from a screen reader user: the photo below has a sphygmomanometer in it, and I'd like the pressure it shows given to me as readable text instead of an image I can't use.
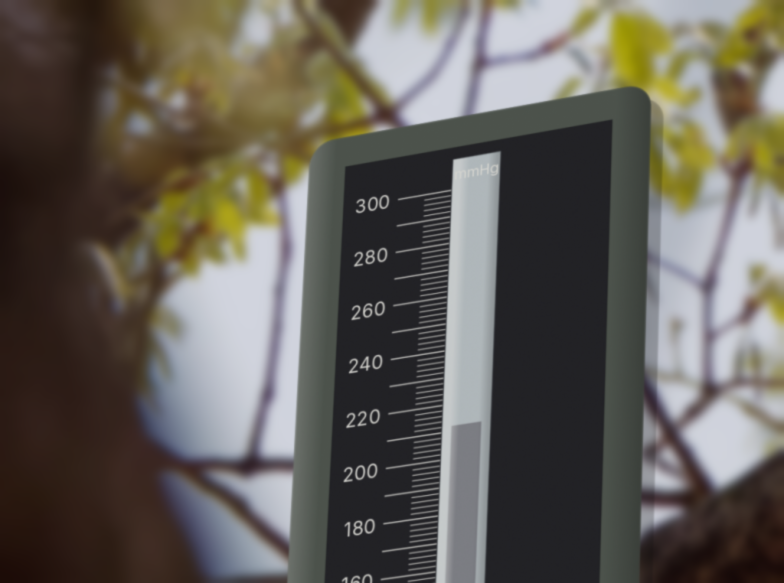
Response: 212 mmHg
